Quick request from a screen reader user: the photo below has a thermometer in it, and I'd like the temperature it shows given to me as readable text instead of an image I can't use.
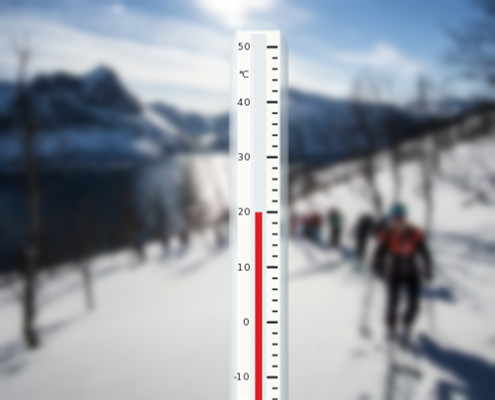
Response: 20 °C
